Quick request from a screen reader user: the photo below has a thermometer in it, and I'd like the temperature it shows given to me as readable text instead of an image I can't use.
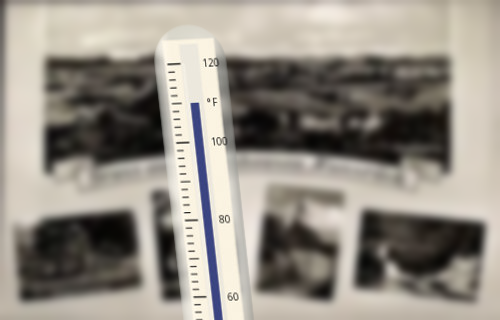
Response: 110 °F
